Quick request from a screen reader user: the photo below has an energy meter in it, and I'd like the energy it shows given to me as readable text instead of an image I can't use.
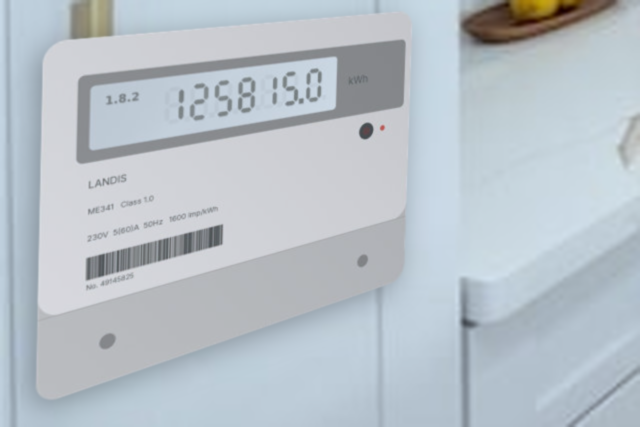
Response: 125815.0 kWh
